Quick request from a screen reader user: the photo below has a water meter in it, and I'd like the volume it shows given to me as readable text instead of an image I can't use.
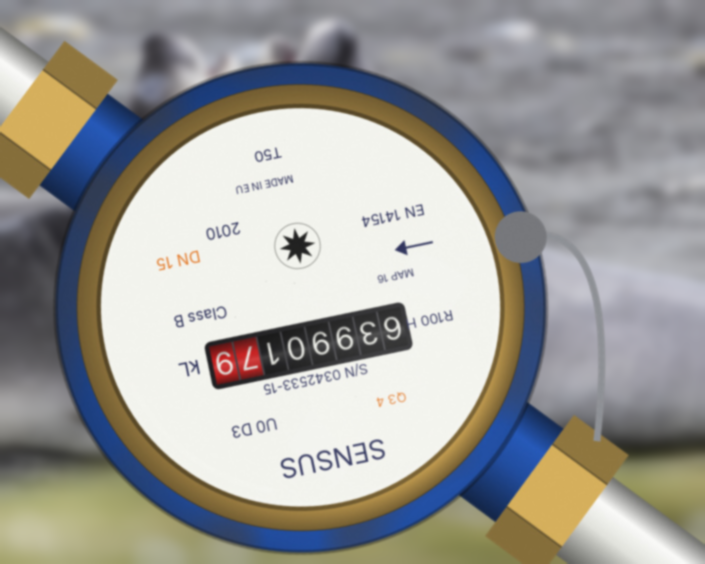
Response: 639901.79 kL
